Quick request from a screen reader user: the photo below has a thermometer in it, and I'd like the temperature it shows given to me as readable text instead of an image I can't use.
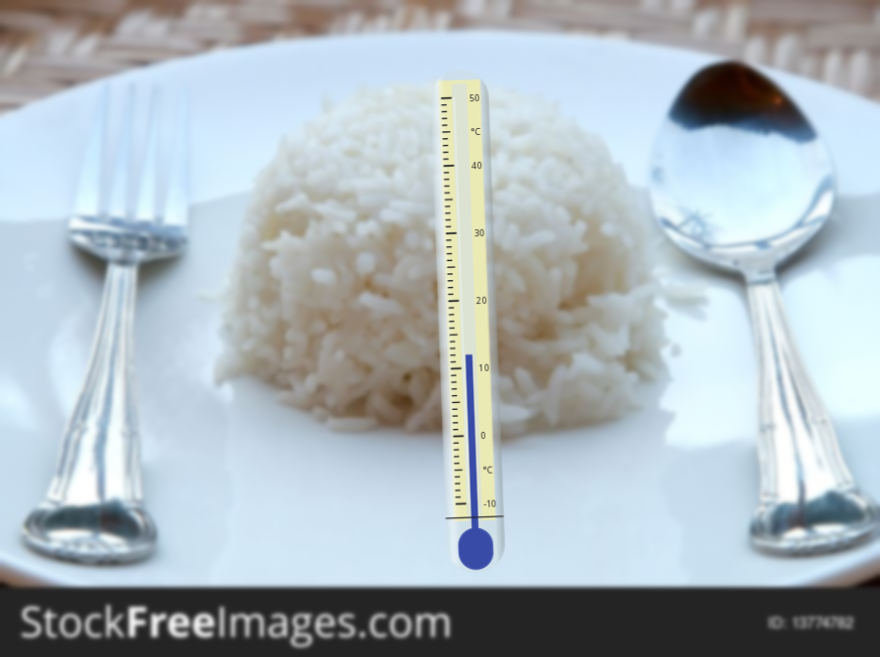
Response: 12 °C
